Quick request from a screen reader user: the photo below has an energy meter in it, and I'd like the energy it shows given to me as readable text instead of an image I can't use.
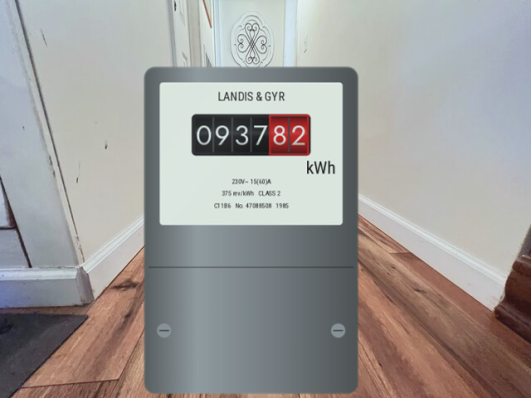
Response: 937.82 kWh
